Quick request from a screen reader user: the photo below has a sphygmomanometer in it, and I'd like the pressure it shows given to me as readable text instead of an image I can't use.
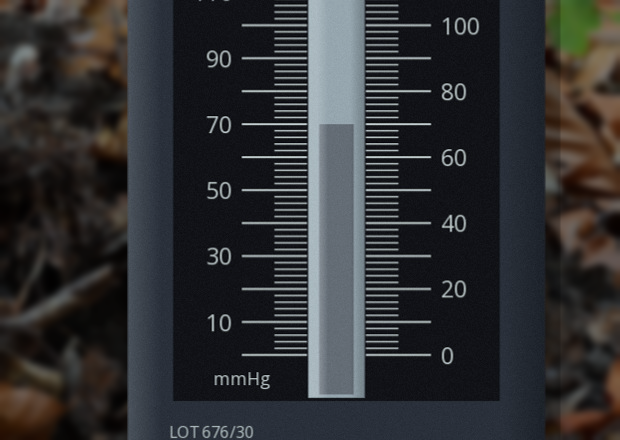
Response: 70 mmHg
